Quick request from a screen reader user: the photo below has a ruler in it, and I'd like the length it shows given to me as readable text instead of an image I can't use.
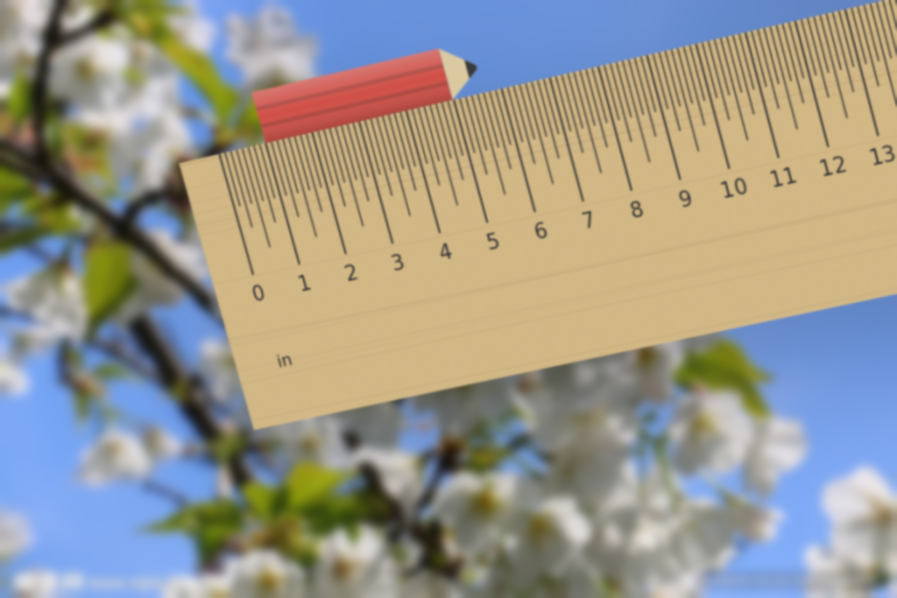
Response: 4.625 in
